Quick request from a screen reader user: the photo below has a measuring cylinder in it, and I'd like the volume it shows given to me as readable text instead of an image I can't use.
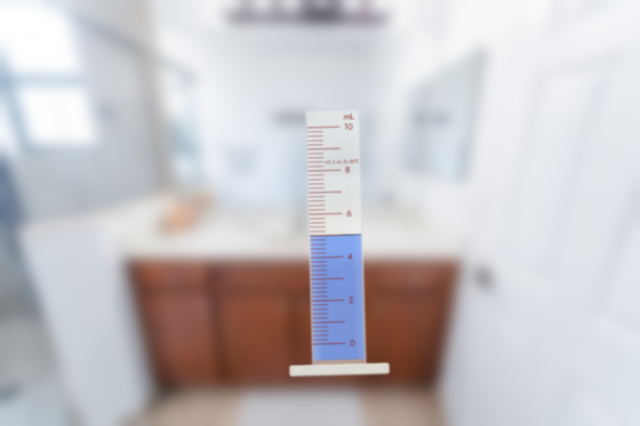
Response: 5 mL
